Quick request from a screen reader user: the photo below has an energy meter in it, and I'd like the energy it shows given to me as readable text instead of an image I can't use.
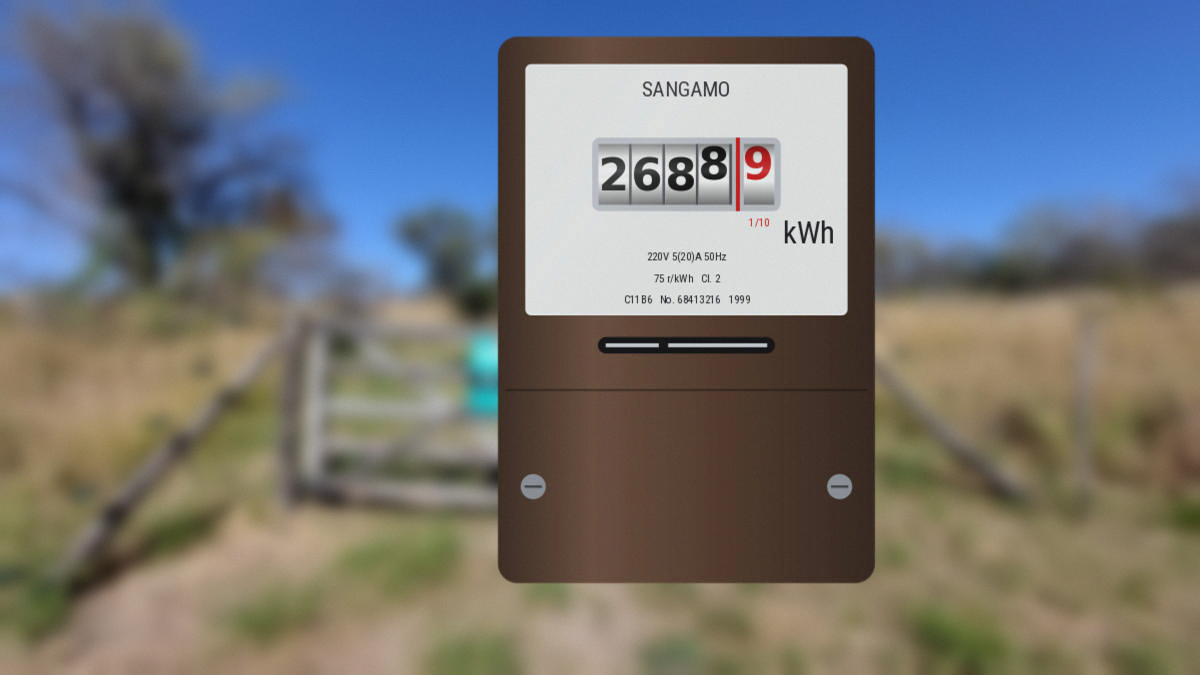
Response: 2688.9 kWh
